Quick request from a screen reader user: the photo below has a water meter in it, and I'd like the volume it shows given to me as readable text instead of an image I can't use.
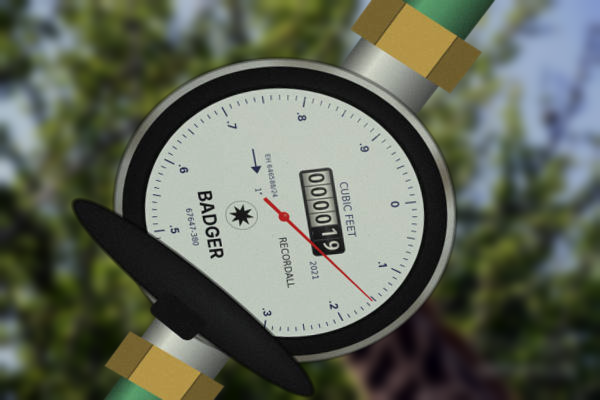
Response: 19.15 ft³
